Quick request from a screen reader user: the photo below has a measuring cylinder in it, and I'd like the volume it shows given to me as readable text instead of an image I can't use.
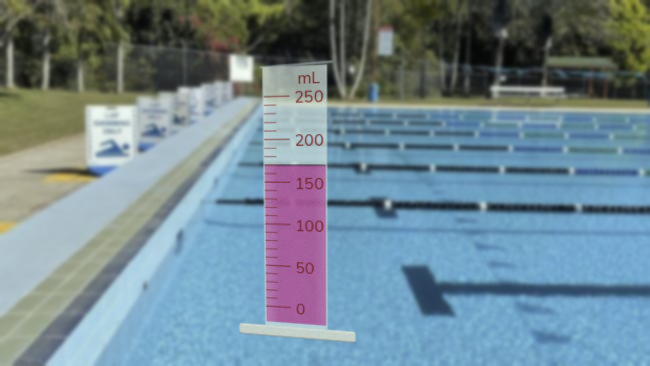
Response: 170 mL
